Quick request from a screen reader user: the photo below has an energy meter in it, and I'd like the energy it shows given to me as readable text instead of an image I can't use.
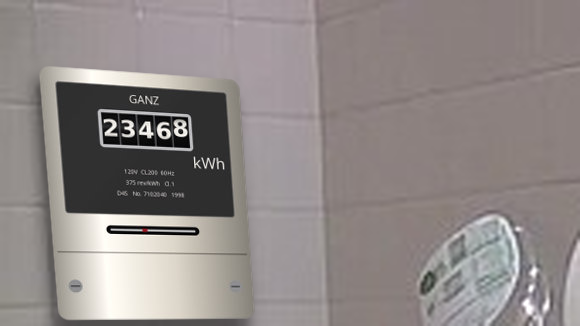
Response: 23468 kWh
